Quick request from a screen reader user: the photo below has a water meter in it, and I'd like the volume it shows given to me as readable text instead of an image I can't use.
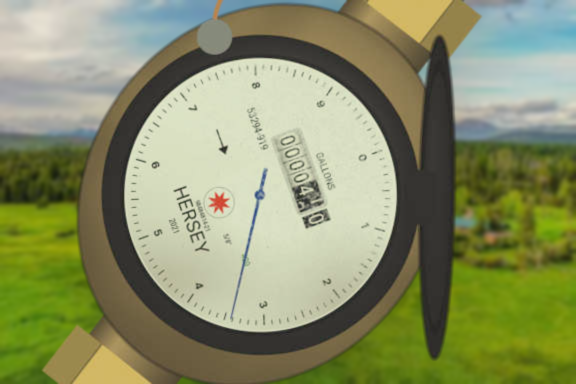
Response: 413.4 gal
